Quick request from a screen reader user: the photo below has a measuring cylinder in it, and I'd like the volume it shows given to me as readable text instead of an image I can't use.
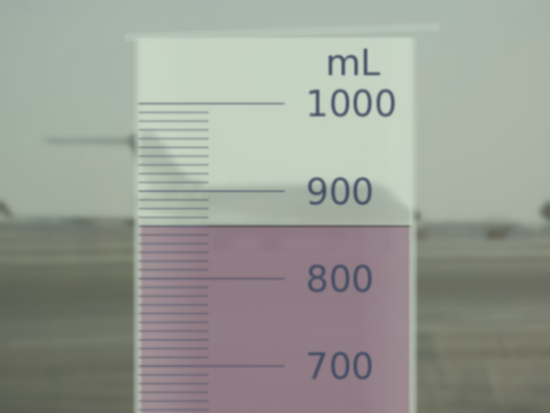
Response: 860 mL
